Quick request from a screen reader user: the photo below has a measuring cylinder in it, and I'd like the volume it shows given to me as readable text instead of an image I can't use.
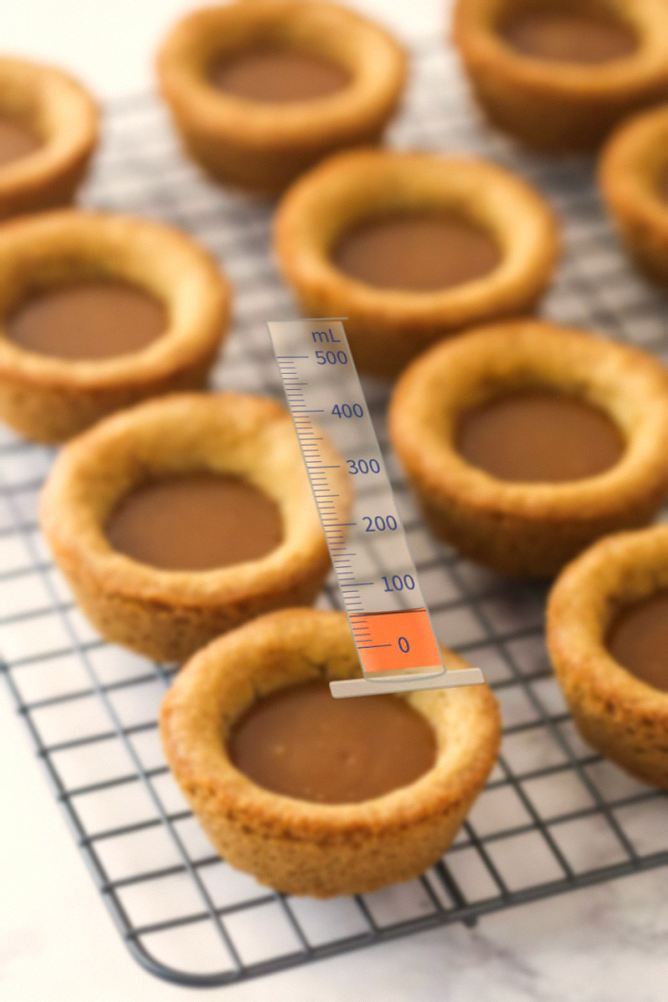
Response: 50 mL
